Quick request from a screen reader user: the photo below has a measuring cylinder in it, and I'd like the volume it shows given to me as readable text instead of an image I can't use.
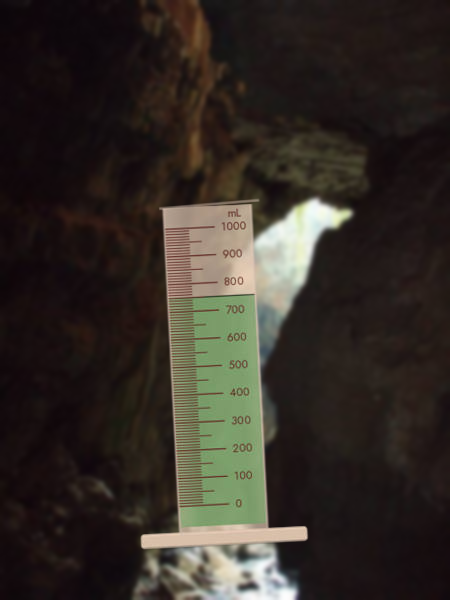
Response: 750 mL
